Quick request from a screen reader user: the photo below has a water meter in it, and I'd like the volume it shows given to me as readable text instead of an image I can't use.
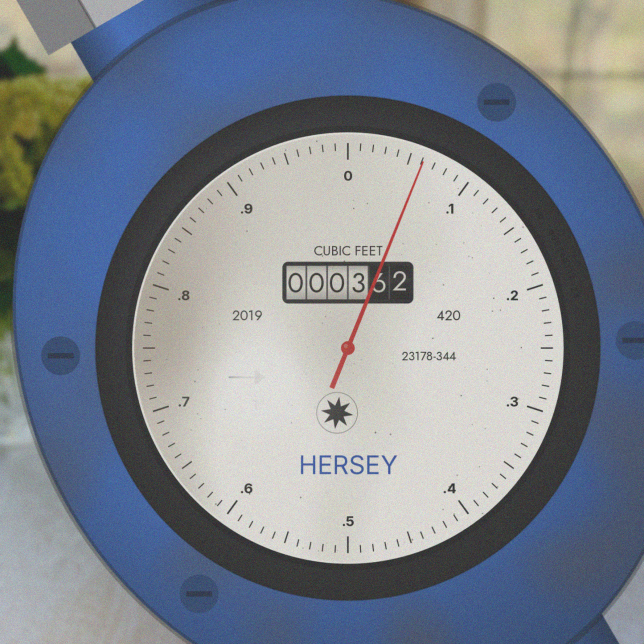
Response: 362.06 ft³
